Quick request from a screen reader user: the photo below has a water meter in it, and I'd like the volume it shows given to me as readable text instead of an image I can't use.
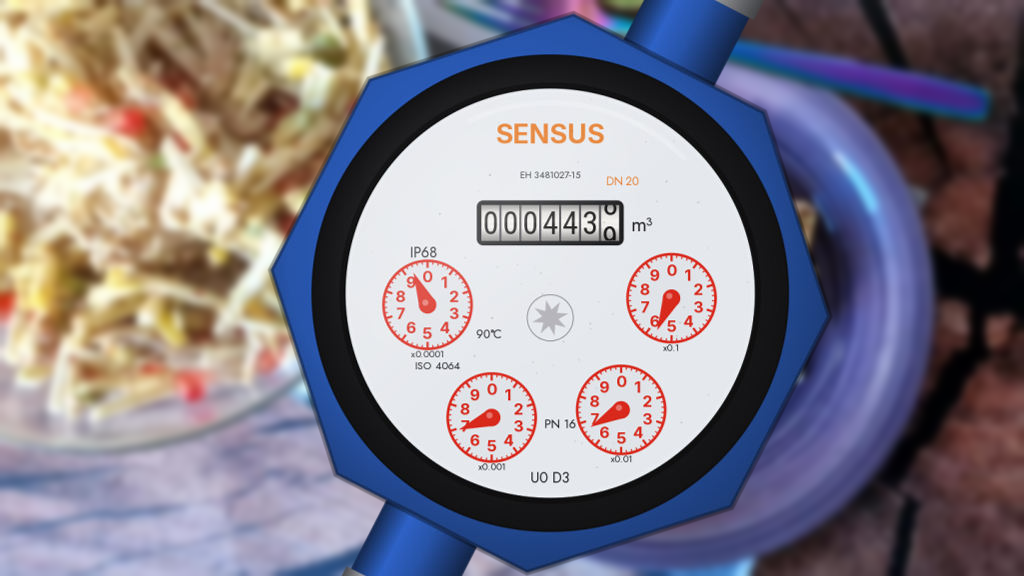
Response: 4438.5669 m³
